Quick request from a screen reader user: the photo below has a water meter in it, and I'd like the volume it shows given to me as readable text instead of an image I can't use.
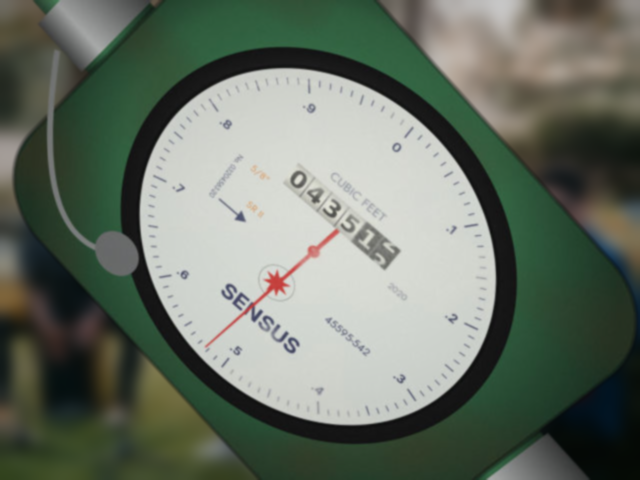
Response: 43512.52 ft³
